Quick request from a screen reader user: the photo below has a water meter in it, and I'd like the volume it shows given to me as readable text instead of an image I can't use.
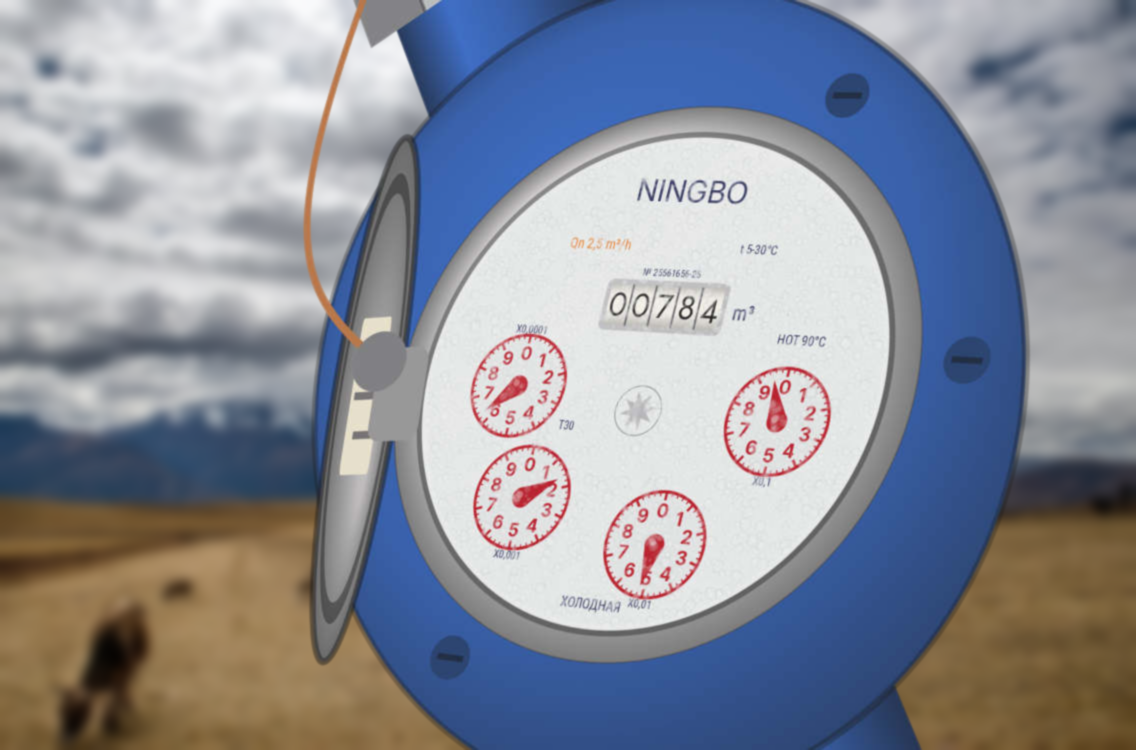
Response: 783.9516 m³
